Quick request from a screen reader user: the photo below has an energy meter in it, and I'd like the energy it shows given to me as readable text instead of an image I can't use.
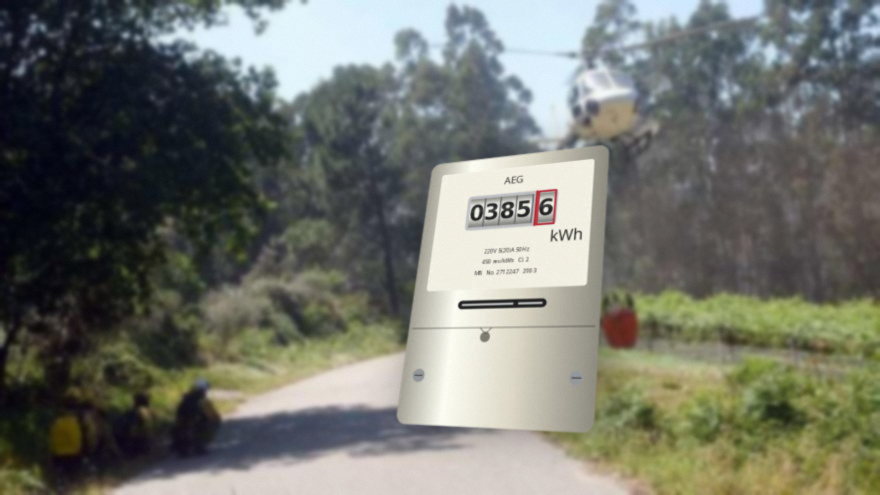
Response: 385.6 kWh
